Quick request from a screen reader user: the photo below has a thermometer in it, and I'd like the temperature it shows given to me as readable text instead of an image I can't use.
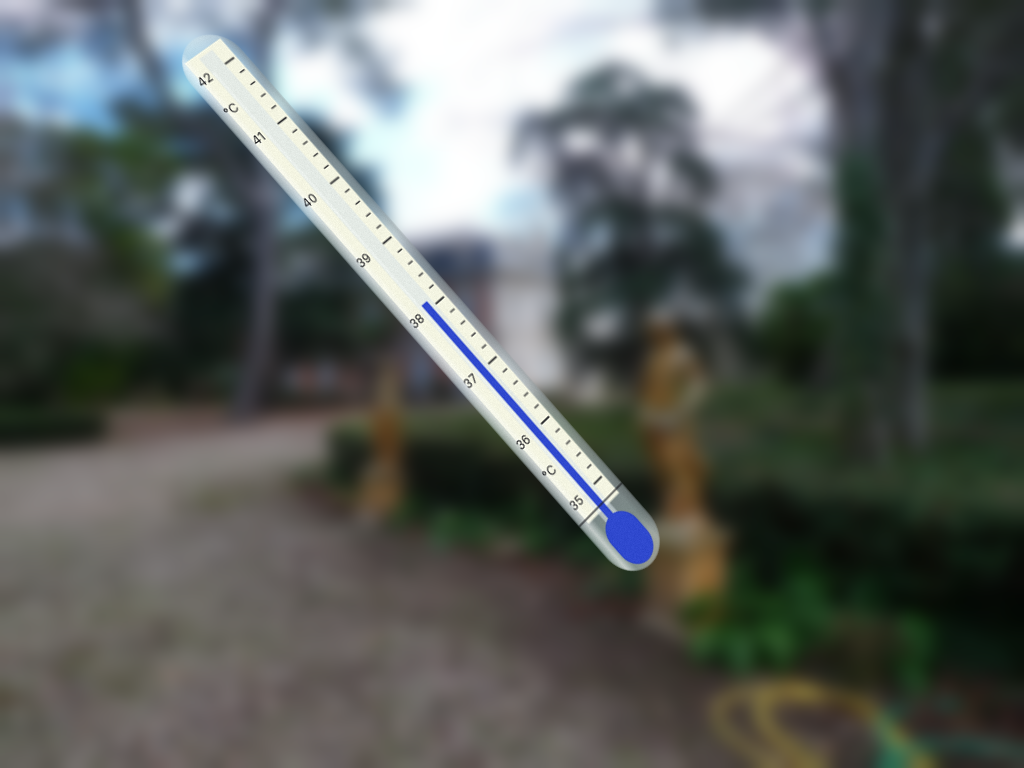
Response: 38.1 °C
